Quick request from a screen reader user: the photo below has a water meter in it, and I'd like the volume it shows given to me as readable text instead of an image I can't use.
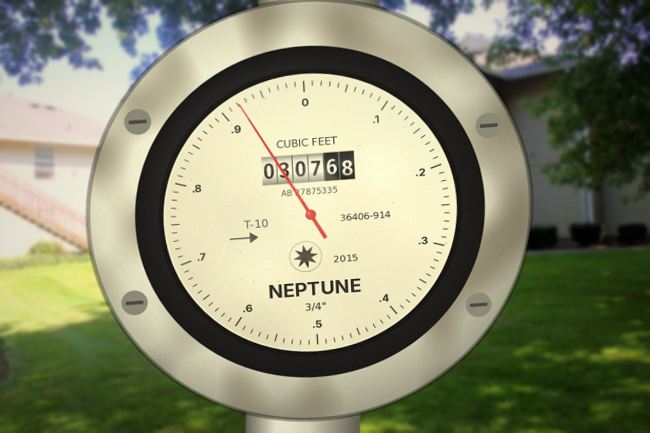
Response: 30767.92 ft³
